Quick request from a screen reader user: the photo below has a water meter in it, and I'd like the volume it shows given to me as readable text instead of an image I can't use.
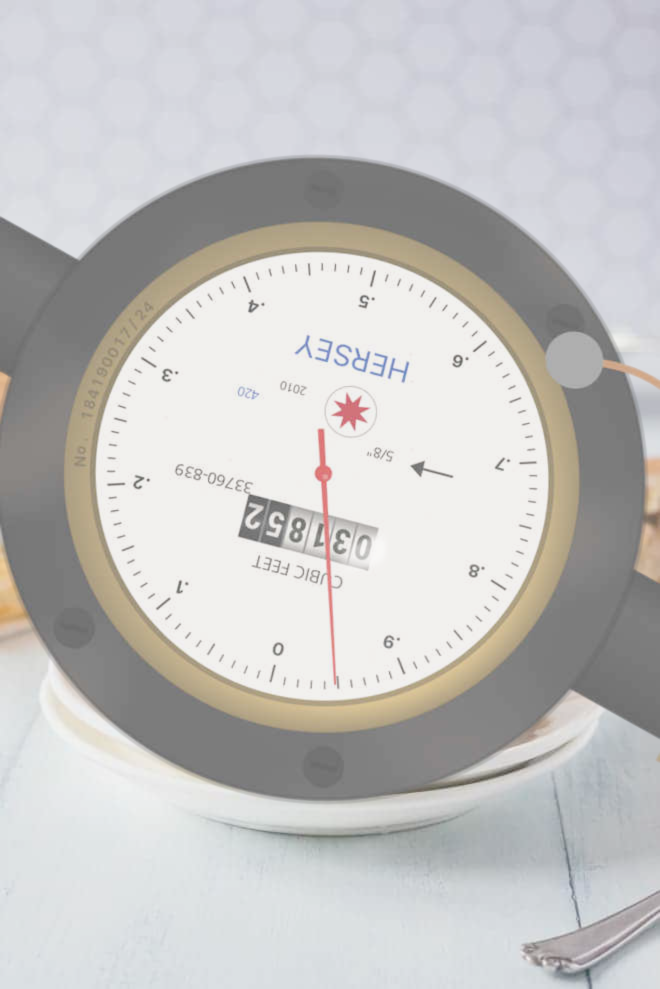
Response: 31851.95 ft³
